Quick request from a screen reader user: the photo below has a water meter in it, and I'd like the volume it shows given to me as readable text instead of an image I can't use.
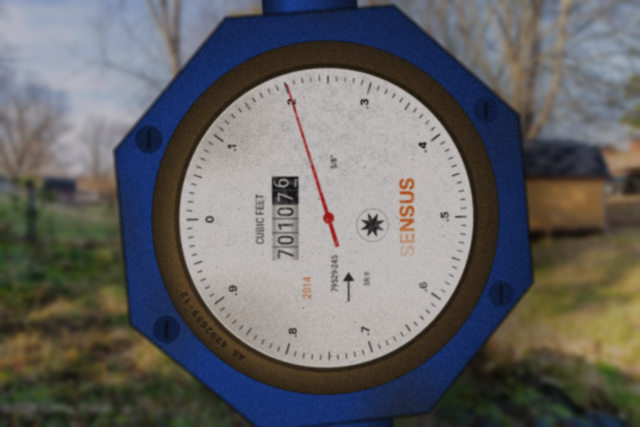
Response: 701076.20 ft³
